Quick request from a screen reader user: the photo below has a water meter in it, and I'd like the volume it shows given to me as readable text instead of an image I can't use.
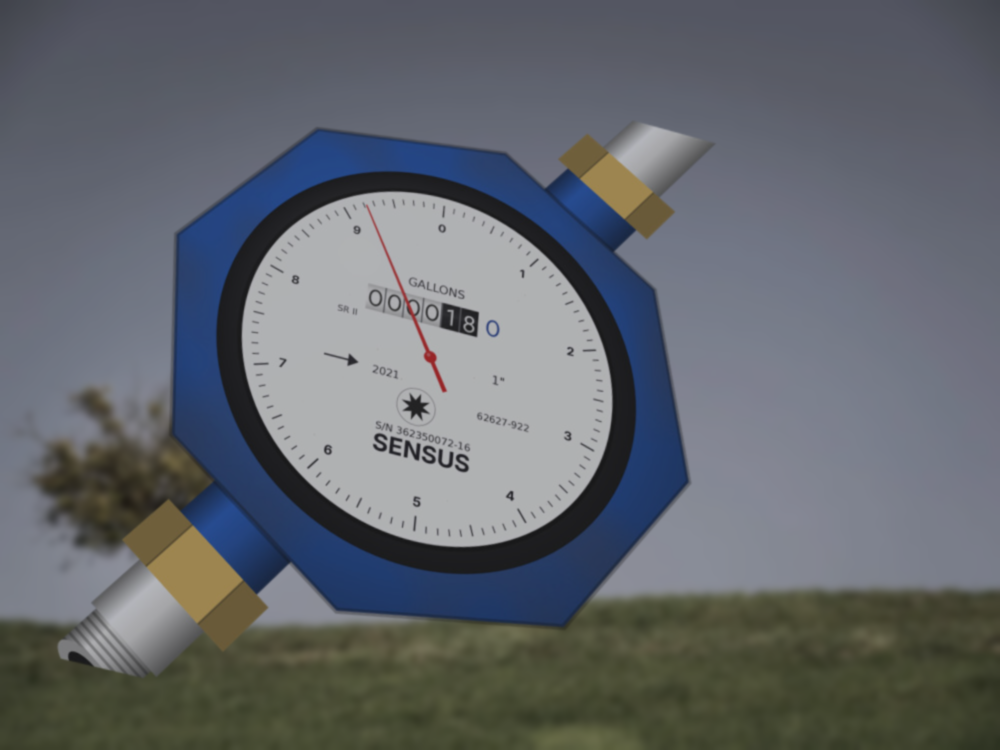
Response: 179.2 gal
